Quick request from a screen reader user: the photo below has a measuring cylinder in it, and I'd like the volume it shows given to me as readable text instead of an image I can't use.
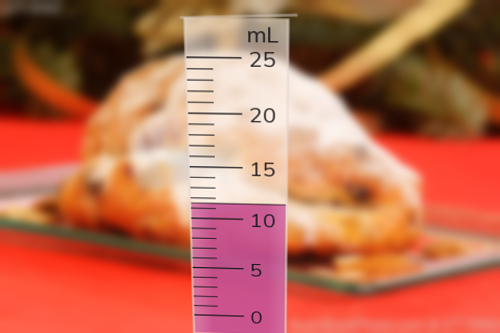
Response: 11.5 mL
